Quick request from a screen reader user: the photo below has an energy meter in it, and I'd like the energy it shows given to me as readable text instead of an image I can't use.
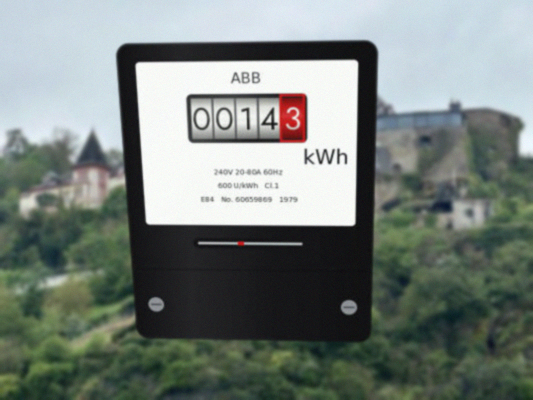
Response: 14.3 kWh
